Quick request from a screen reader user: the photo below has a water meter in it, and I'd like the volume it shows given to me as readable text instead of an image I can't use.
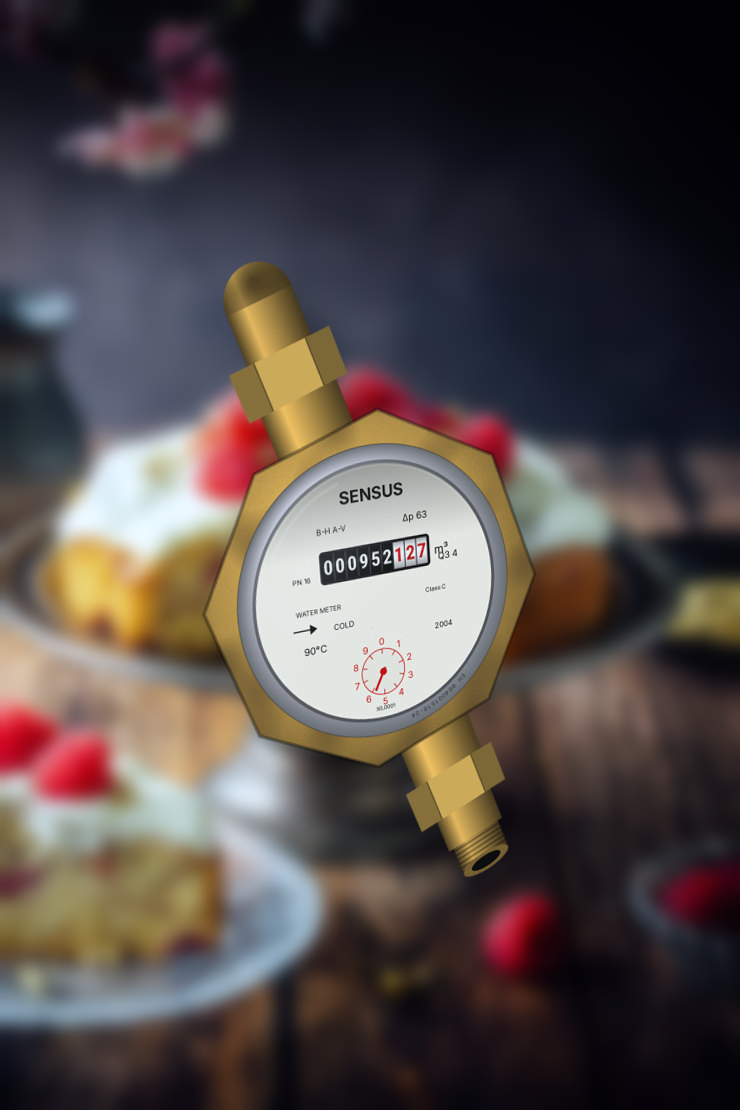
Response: 952.1275 m³
